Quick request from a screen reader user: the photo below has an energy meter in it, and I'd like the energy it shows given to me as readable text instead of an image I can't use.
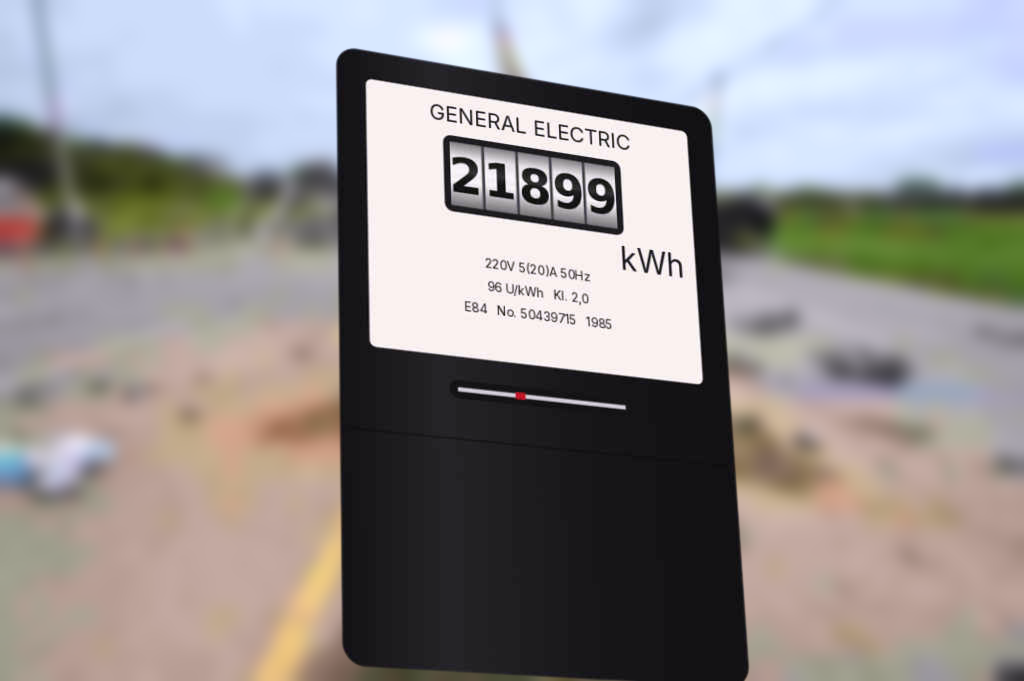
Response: 21899 kWh
